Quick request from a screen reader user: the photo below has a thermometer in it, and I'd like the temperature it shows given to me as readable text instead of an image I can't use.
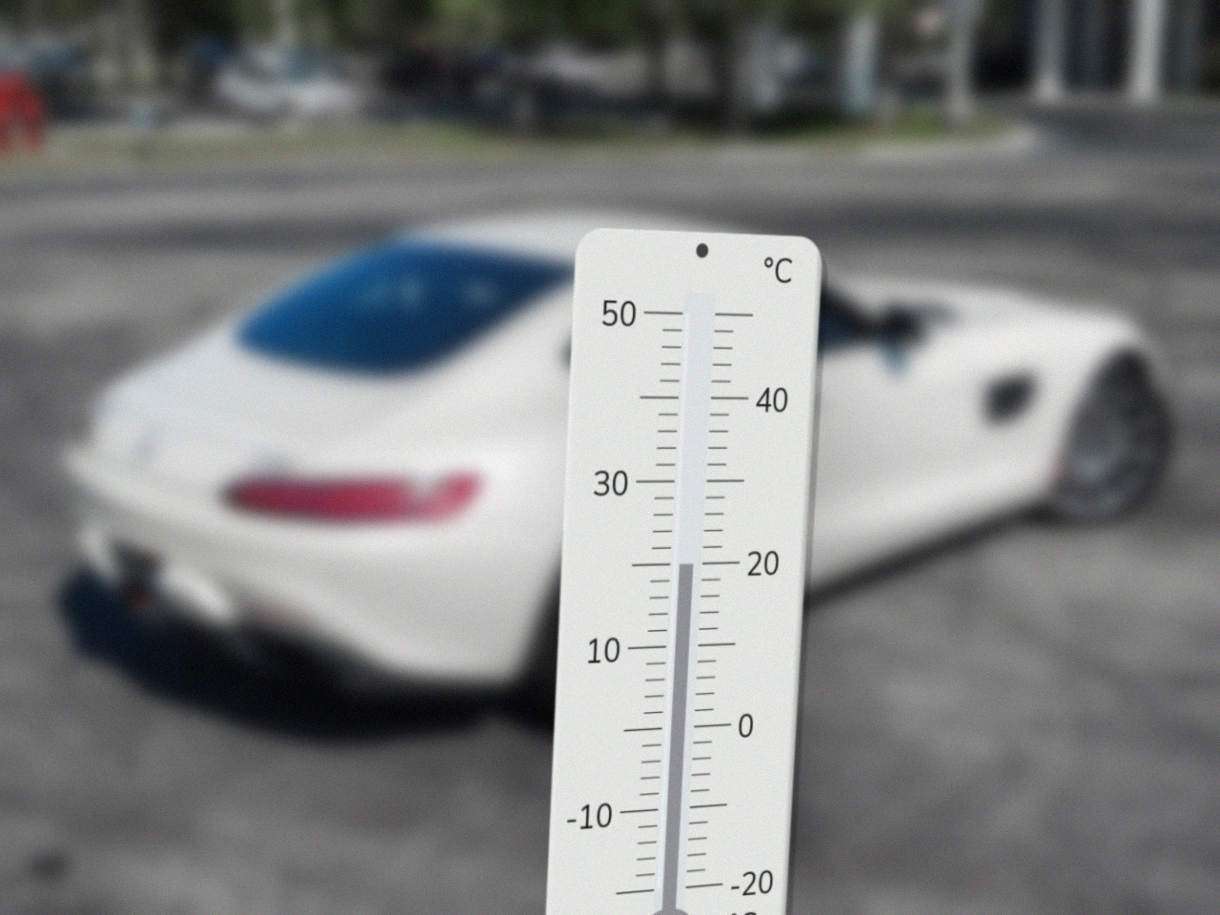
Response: 20 °C
